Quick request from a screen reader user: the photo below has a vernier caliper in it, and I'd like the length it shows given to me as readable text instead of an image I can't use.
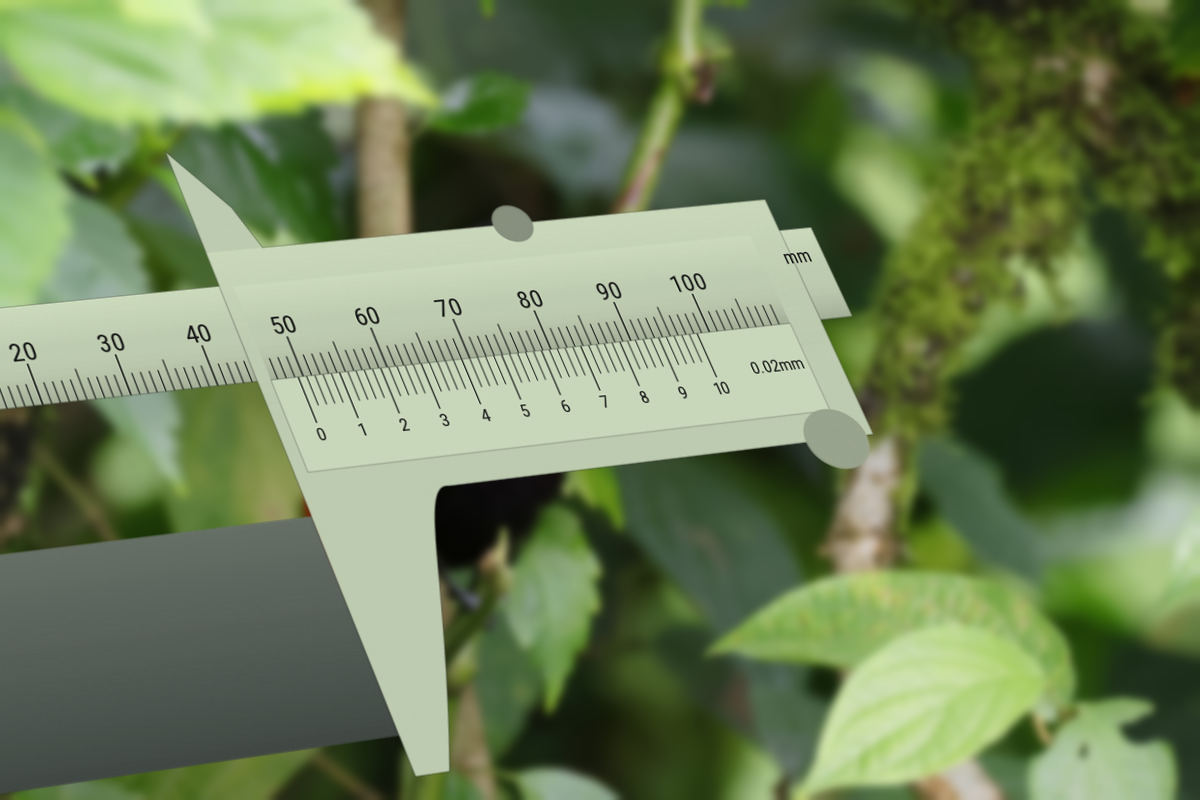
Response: 49.4 mm
